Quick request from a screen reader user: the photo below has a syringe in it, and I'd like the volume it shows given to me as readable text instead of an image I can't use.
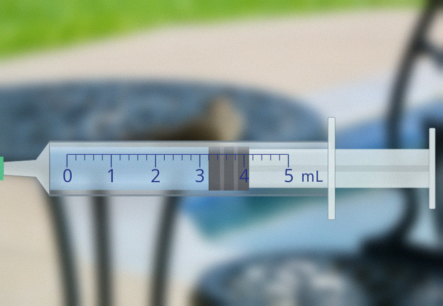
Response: 3.2 mL
